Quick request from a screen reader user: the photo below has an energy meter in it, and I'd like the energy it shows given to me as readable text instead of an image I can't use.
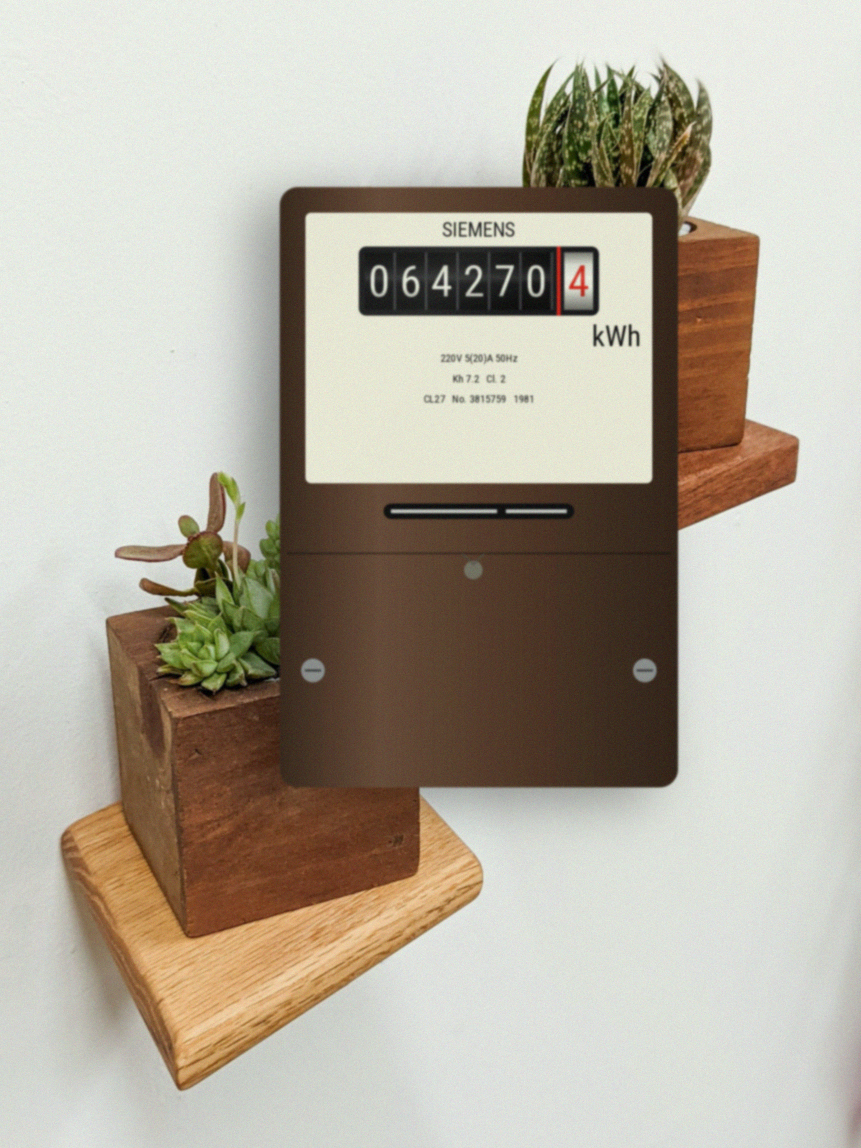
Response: 64270.4 kWh
